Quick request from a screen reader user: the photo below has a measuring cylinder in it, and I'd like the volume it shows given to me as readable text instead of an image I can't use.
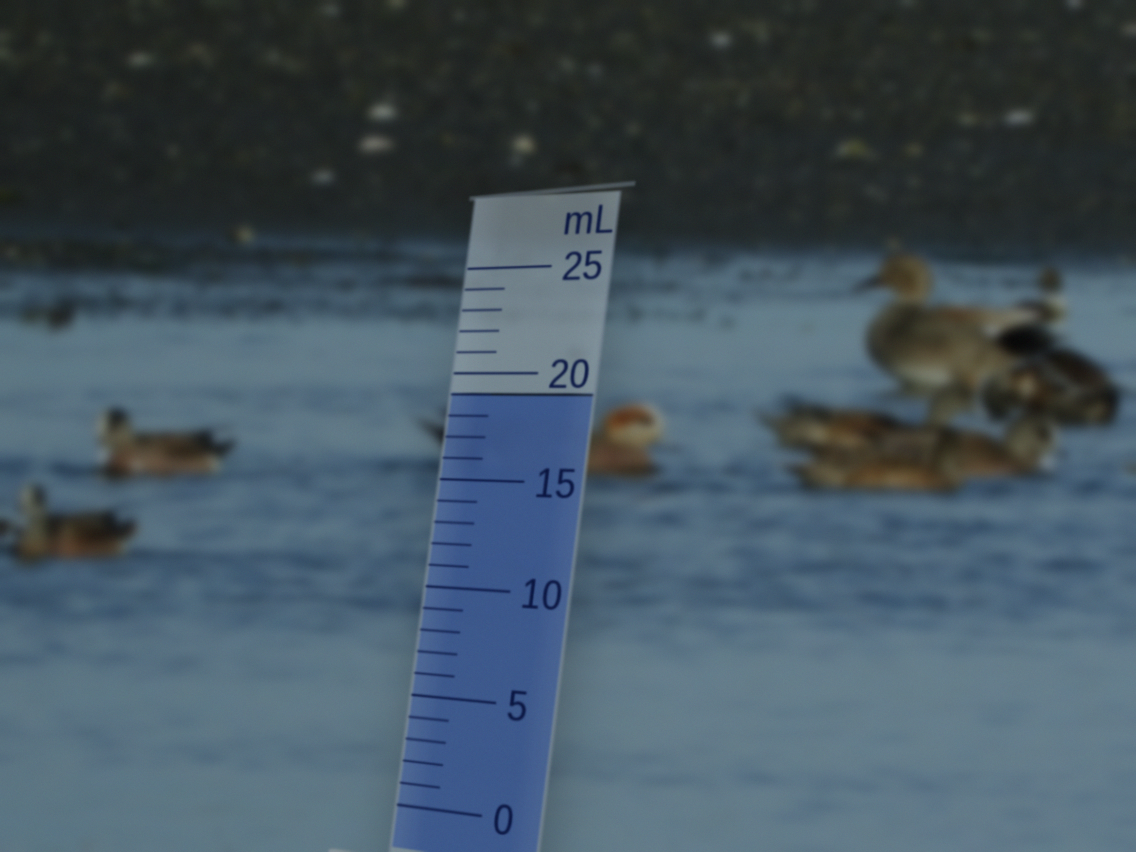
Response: 19 mL
